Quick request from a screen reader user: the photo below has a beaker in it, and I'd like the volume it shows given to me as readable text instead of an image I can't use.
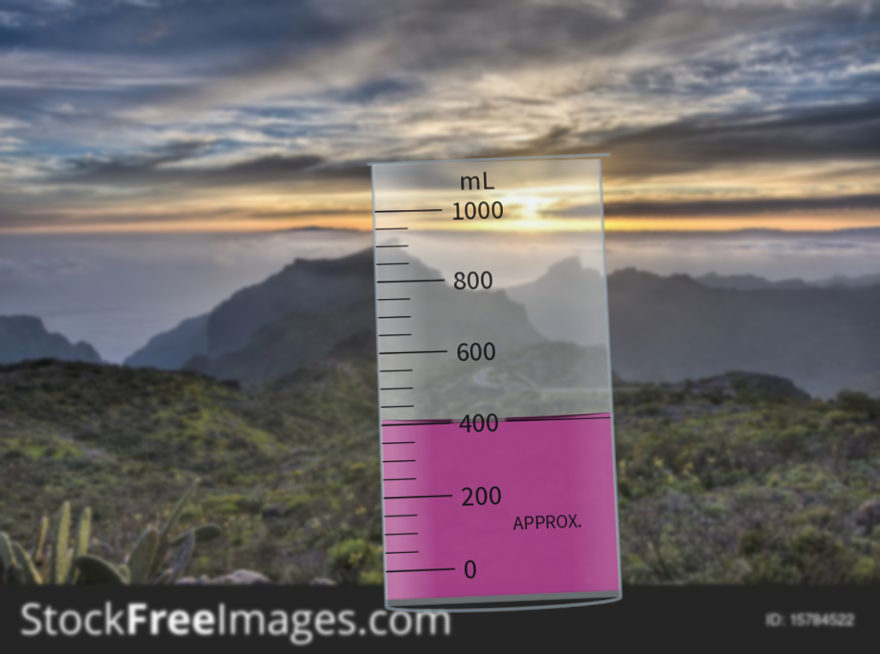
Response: 400 mL
